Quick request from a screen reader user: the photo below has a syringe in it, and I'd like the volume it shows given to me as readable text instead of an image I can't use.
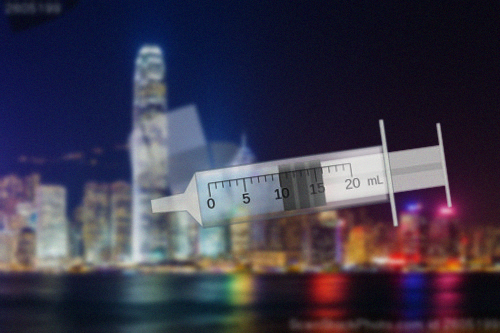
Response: 10 mL
